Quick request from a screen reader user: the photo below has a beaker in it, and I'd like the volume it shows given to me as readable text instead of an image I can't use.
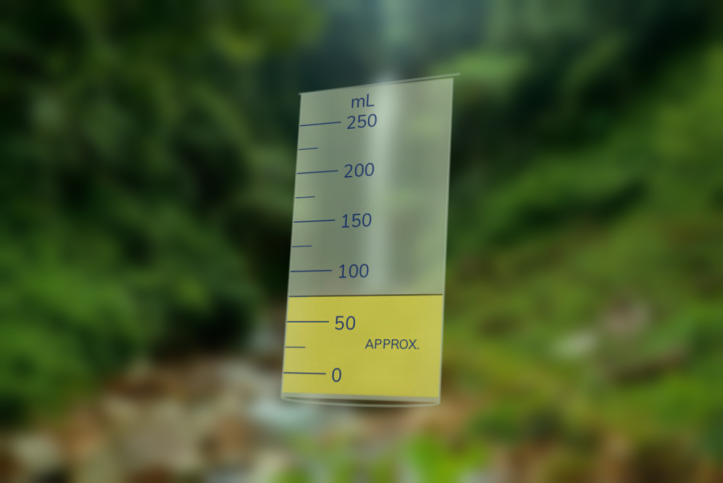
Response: 75 mL
